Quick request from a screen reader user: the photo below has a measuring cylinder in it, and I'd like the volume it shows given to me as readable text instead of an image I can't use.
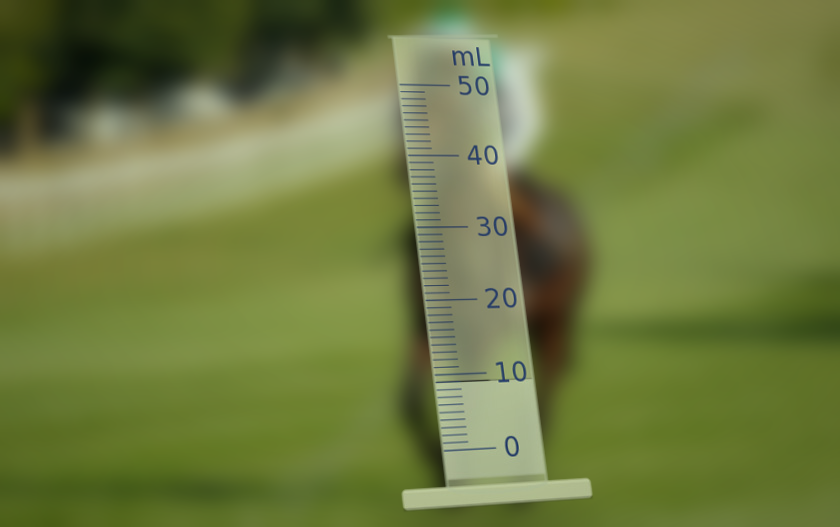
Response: 9 mL
